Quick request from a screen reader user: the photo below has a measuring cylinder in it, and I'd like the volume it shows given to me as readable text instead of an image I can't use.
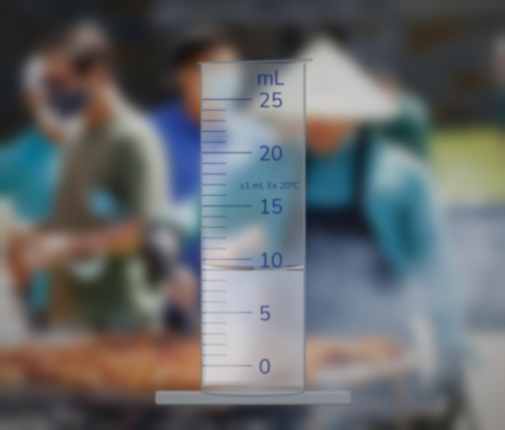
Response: 9 mL
